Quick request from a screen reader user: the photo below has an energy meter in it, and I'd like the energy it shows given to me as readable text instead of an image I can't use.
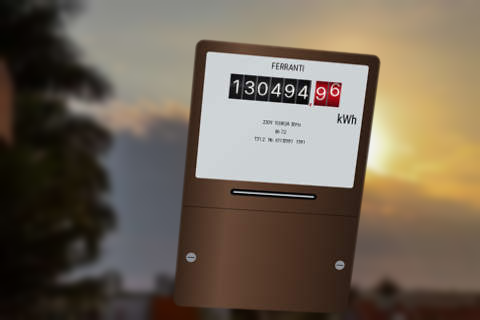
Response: 130494.96 kWh
